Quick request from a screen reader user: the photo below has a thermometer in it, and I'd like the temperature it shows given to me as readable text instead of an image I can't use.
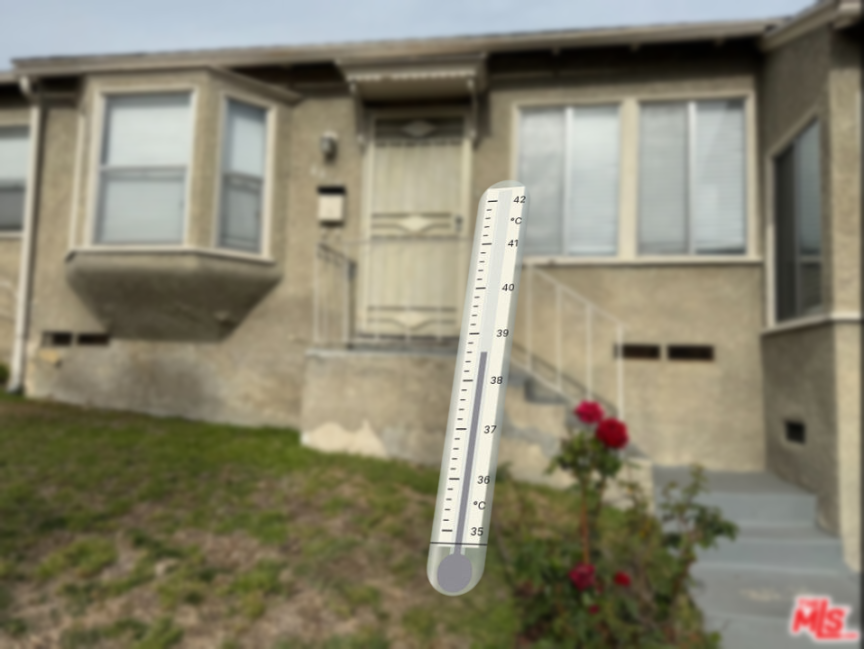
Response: 38.6 °C
